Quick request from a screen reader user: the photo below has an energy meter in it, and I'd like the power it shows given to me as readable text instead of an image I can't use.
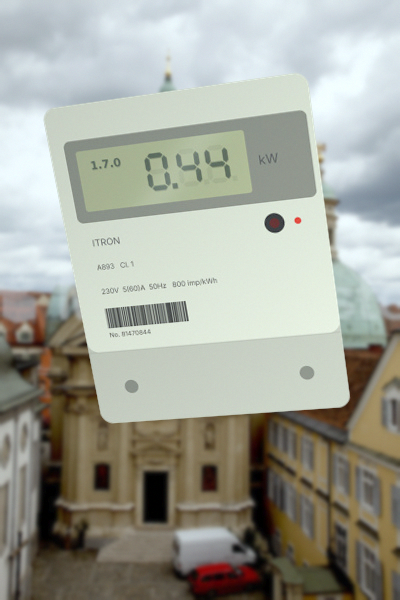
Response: 0.44 kW
